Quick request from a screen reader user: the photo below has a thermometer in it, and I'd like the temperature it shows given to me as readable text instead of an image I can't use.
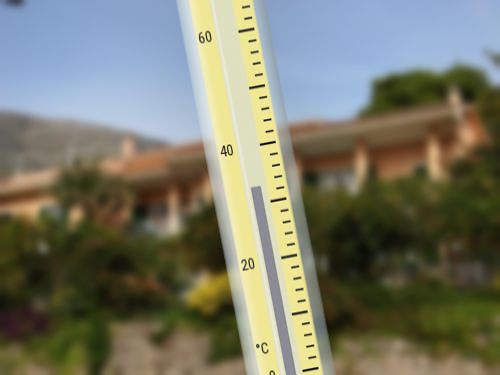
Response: 33 °C
